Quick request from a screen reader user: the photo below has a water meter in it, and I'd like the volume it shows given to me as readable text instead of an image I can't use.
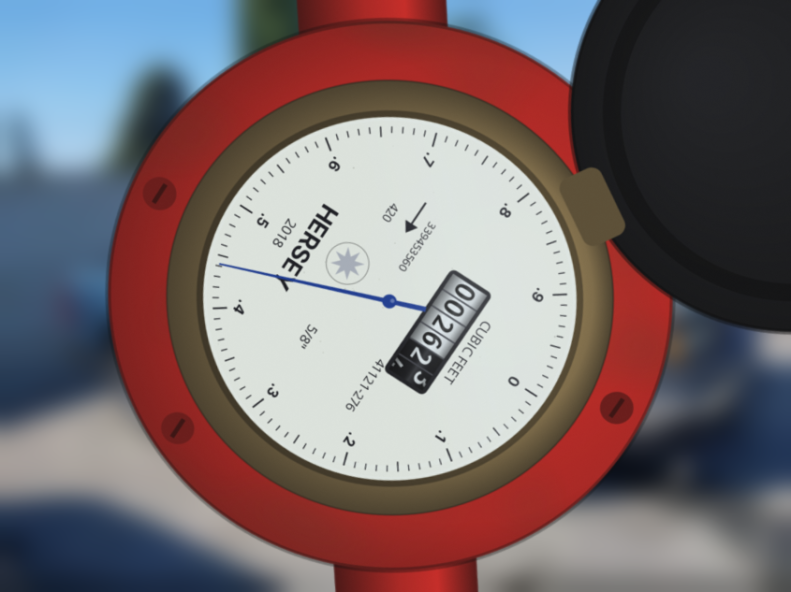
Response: 2623.44 ft³
